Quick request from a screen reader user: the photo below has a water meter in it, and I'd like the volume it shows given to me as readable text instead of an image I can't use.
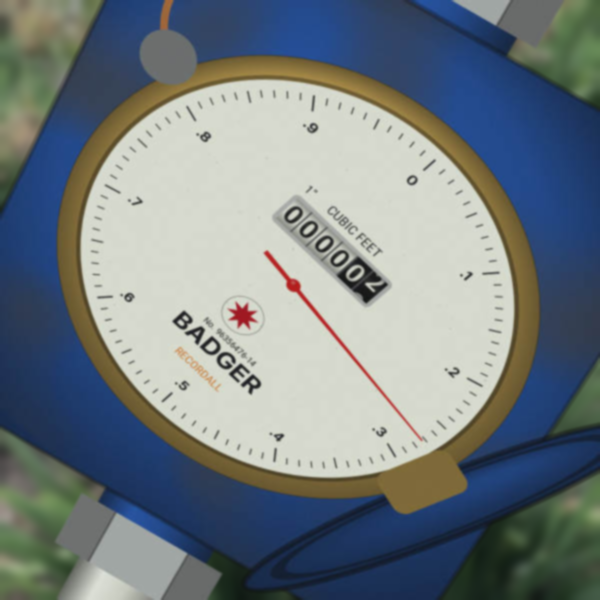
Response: 2.27 ft³
